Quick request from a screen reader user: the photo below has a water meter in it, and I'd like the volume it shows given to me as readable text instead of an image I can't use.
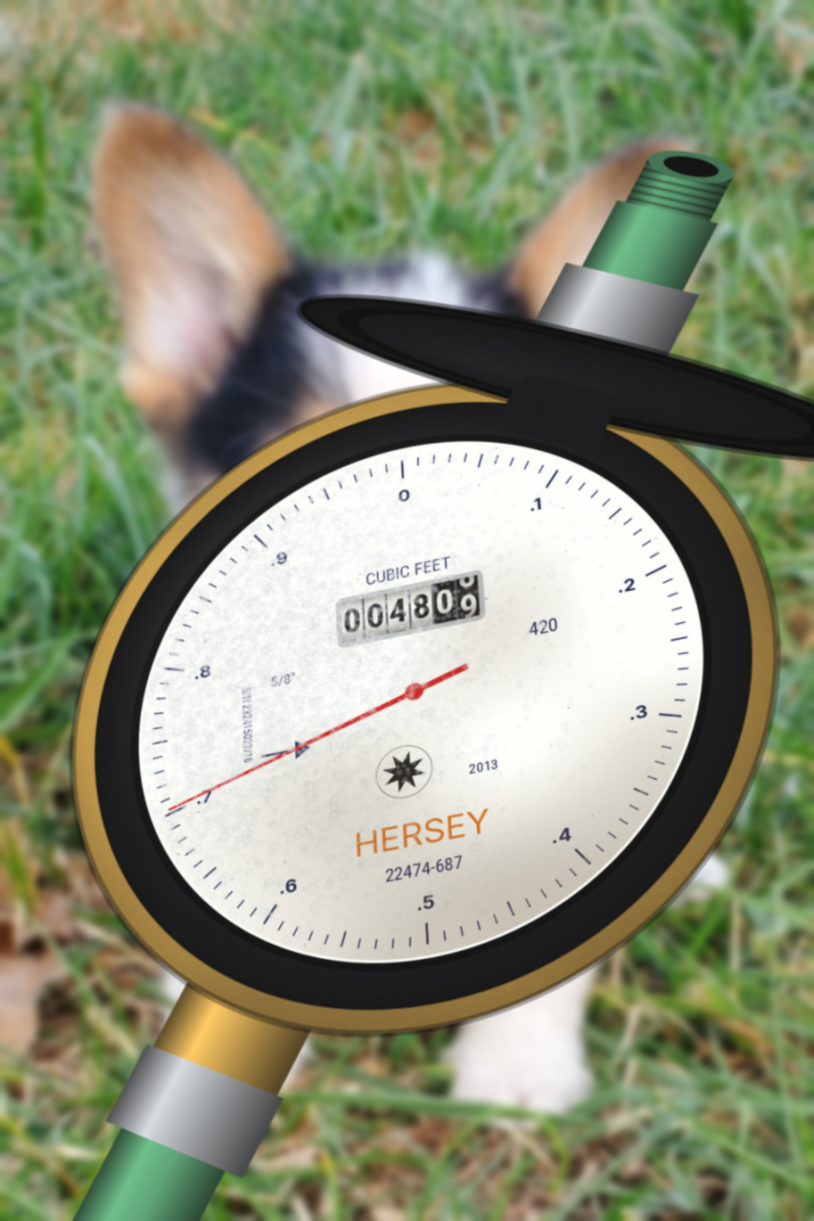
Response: 4808.70 ft³
